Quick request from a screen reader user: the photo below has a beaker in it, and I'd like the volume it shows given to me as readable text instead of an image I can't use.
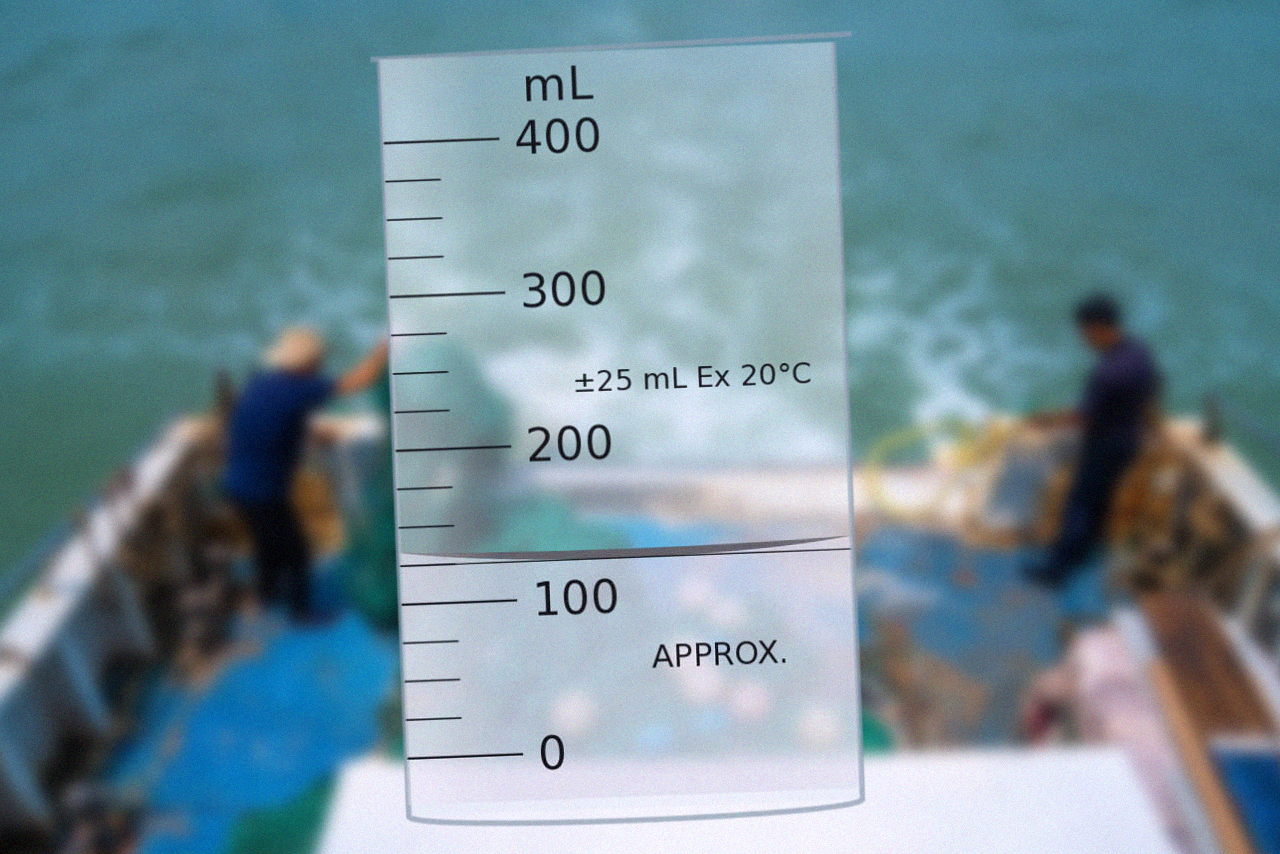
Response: 125 mL
